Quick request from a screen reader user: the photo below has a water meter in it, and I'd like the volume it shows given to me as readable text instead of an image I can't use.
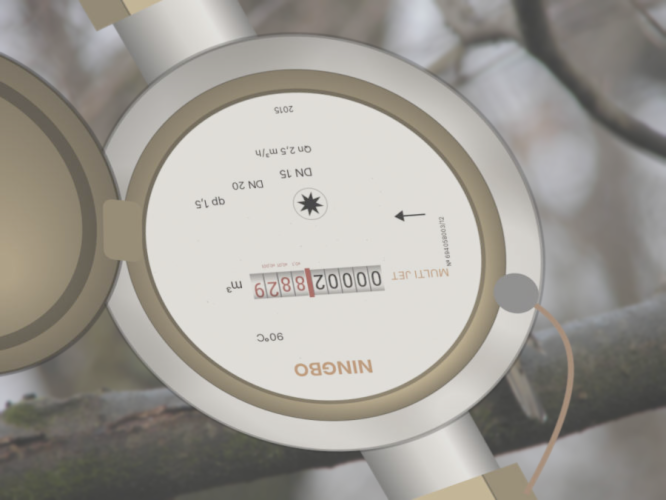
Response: 2.8829 m³
